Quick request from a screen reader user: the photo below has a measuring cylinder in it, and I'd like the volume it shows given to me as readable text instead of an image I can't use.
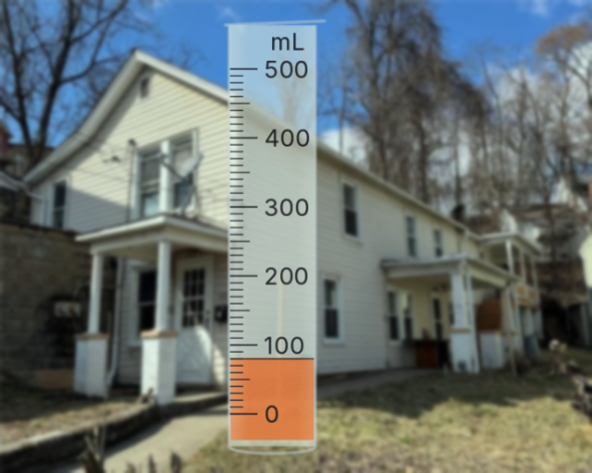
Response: 80 mL
